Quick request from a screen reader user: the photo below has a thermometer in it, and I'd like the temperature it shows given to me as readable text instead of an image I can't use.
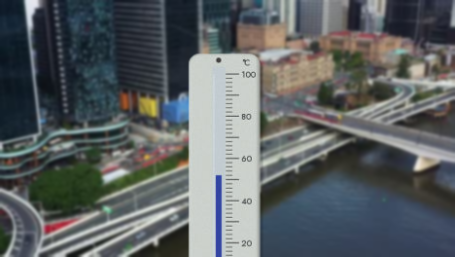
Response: 52 °C
